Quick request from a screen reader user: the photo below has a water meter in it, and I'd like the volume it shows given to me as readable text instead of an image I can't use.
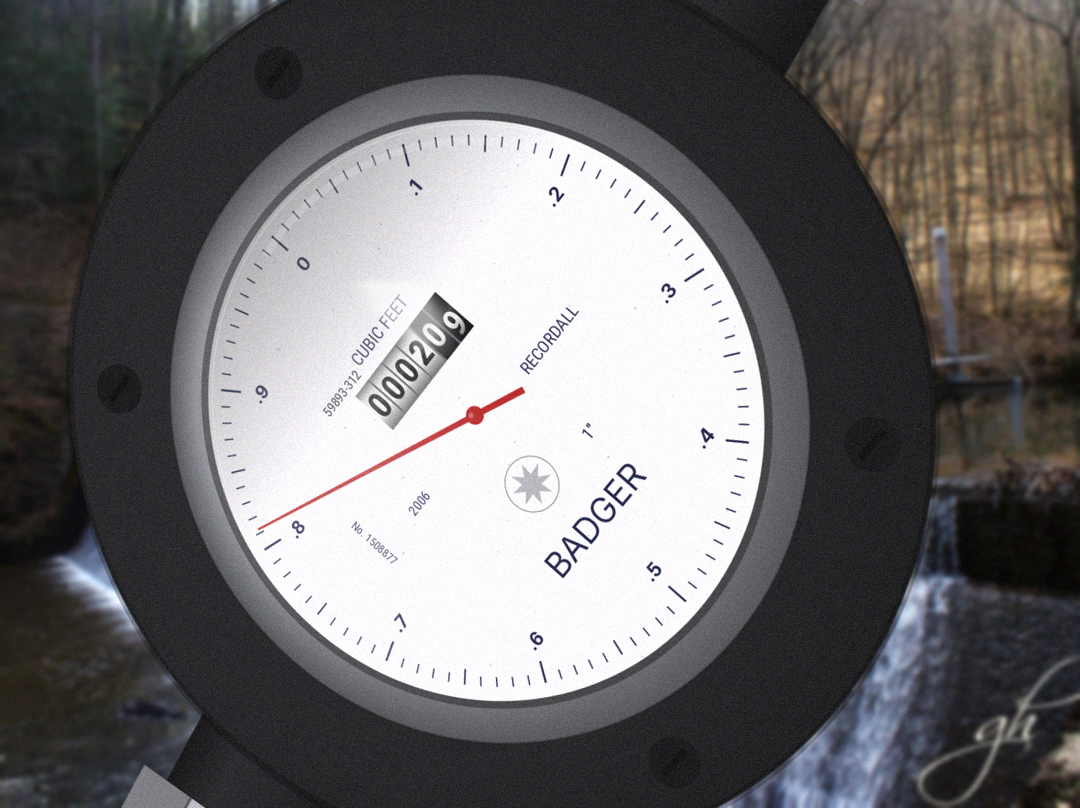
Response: 208.81 ft³
